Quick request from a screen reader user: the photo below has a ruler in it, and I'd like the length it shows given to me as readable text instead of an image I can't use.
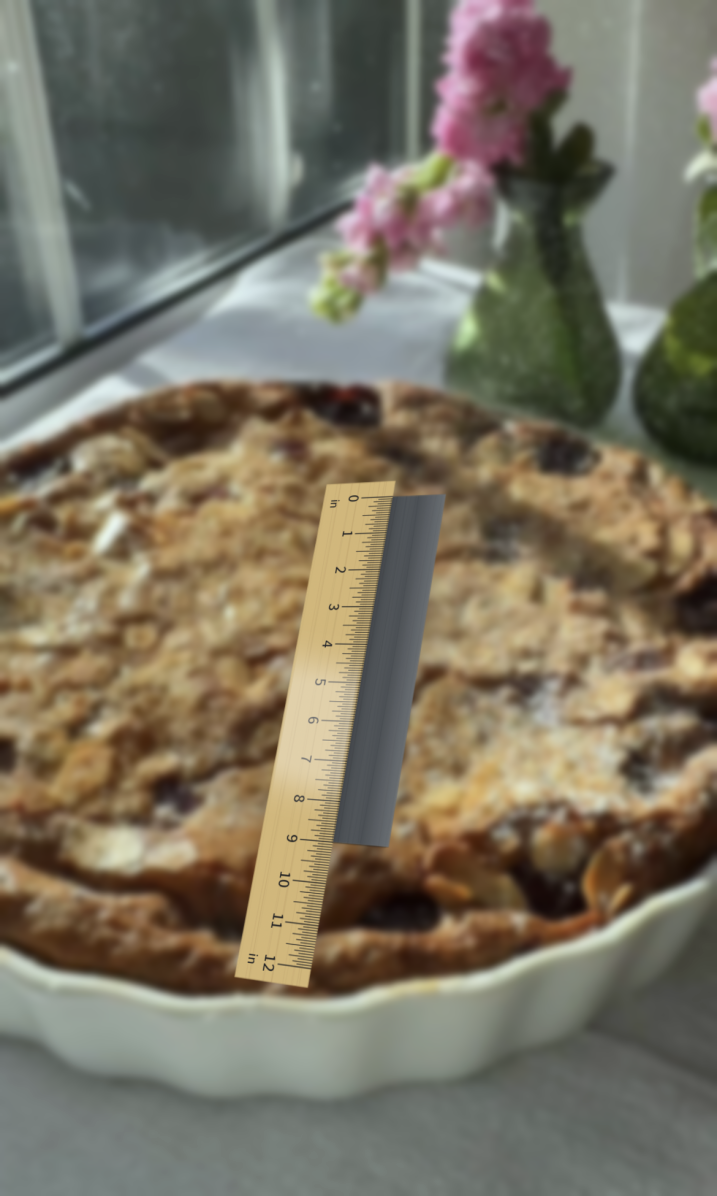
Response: 9 in
